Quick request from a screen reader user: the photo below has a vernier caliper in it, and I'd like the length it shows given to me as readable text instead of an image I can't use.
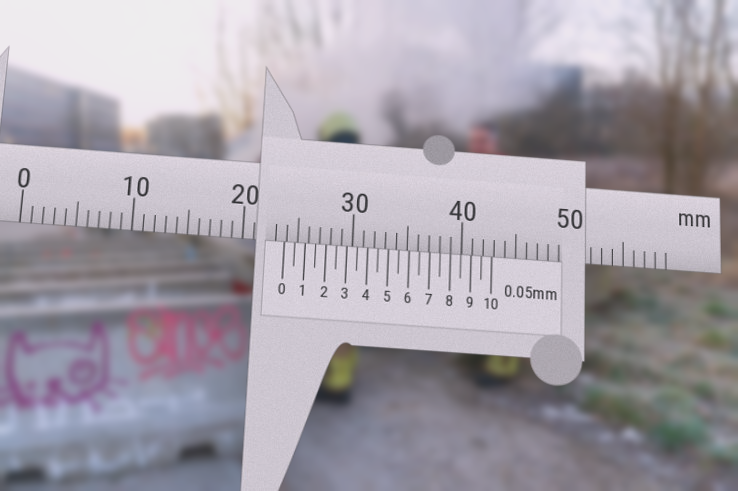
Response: 23.8 mm
